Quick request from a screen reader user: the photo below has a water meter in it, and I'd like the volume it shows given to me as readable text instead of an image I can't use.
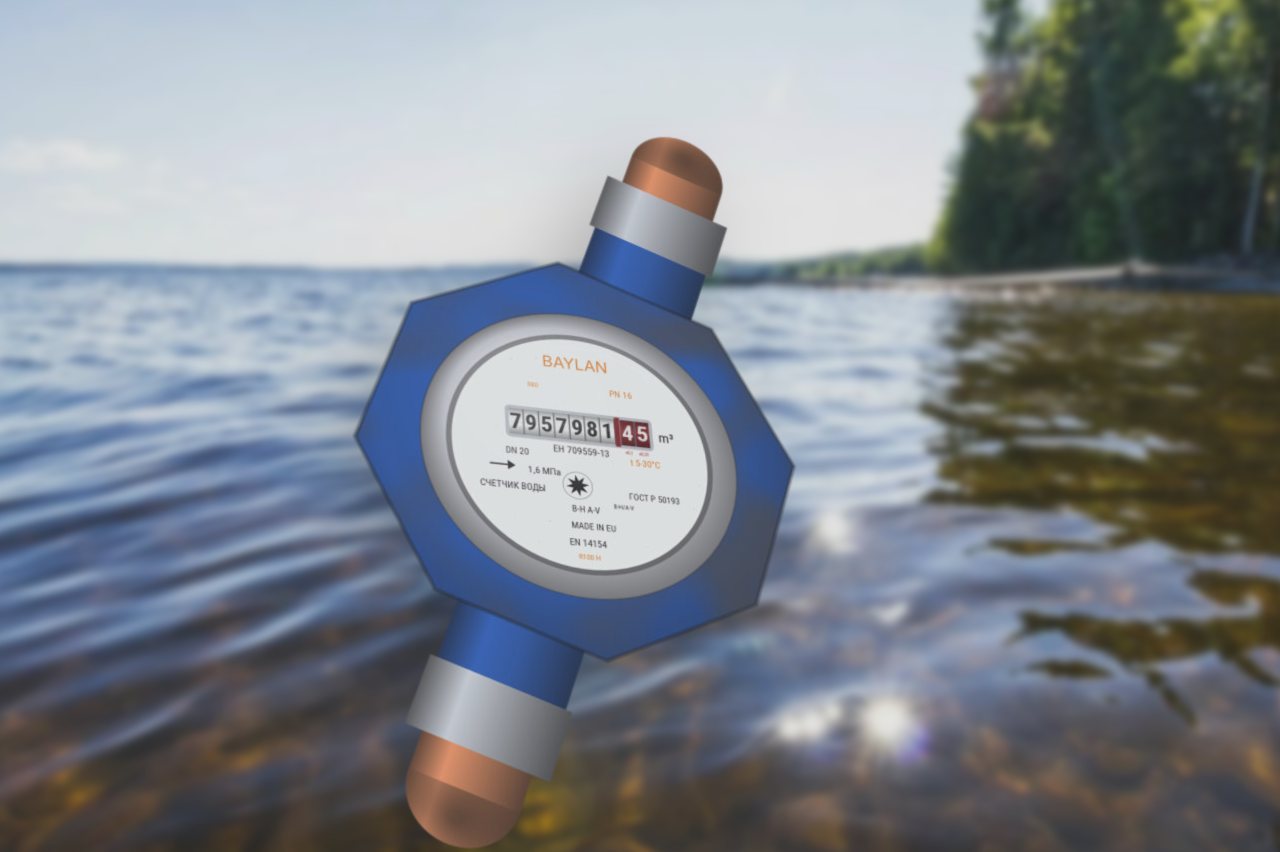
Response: 7957981.45 m³
